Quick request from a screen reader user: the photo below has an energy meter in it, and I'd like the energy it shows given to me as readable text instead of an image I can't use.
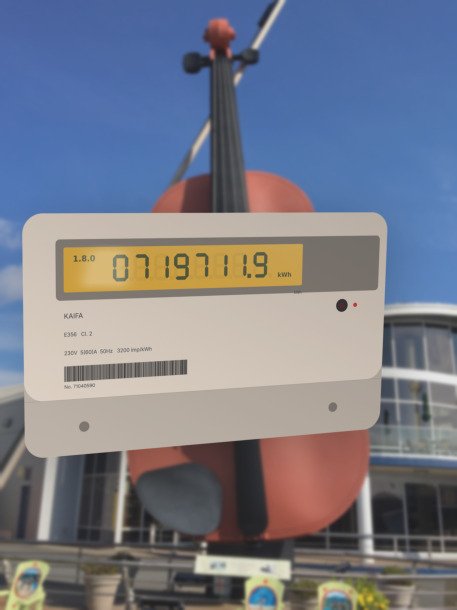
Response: 719711.9 kWh
